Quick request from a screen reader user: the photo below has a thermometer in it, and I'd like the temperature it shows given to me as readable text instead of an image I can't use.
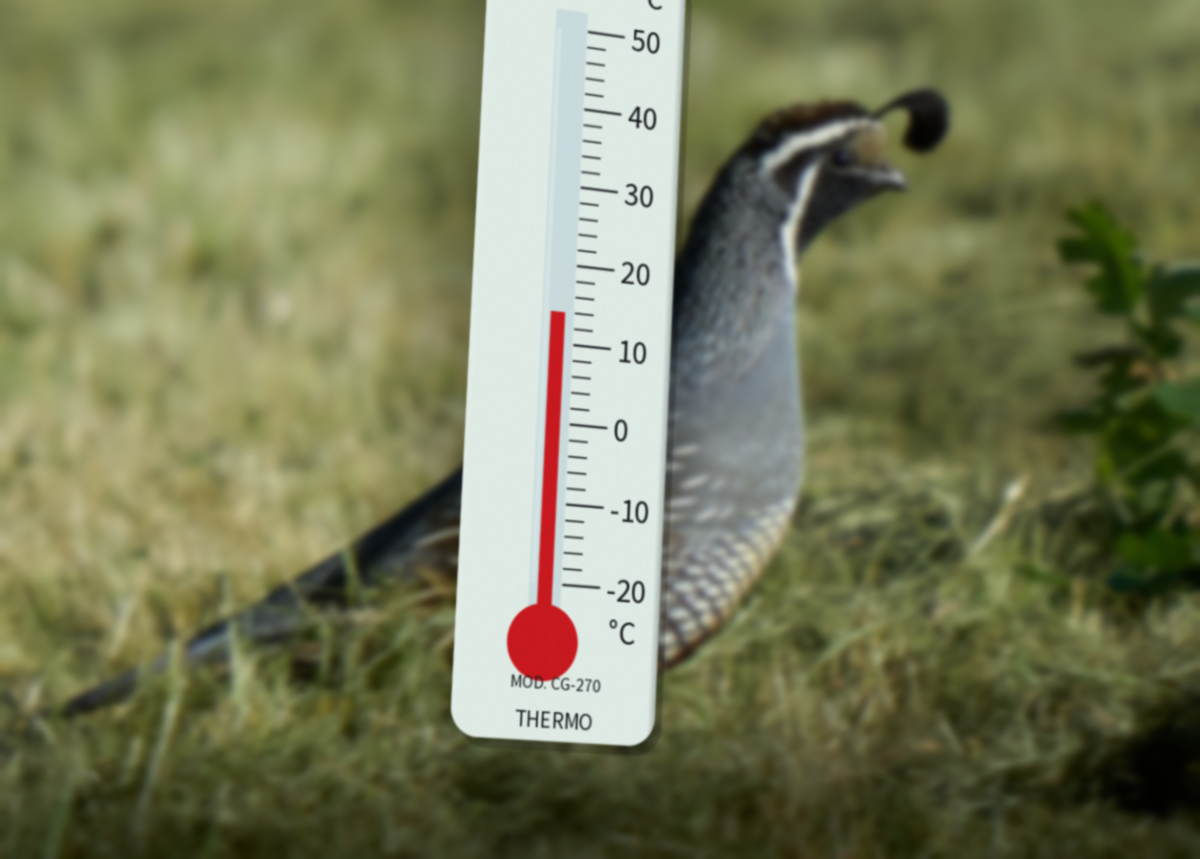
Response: 14 °C
